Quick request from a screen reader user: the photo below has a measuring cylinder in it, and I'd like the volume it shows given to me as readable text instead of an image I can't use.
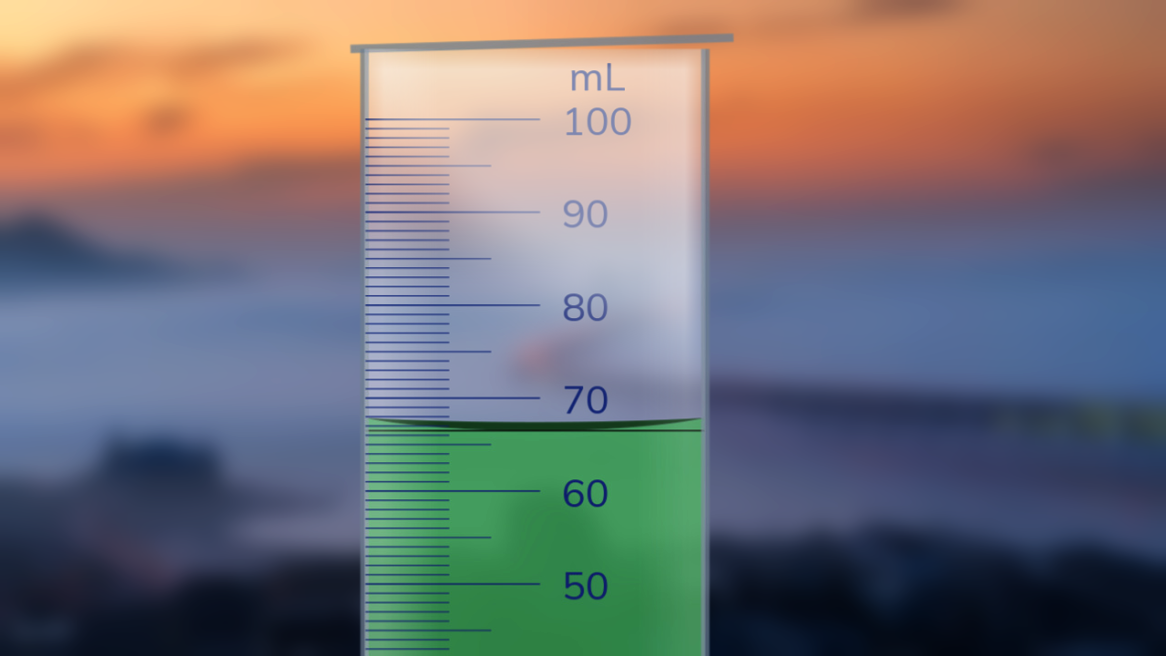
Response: 66.5 mL
